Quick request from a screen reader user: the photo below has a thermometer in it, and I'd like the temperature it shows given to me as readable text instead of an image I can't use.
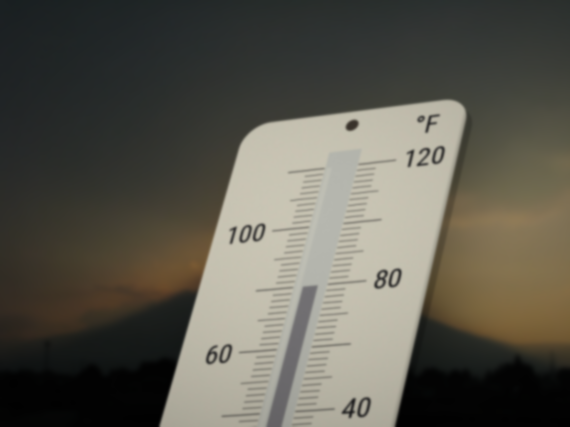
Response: 80 °F
